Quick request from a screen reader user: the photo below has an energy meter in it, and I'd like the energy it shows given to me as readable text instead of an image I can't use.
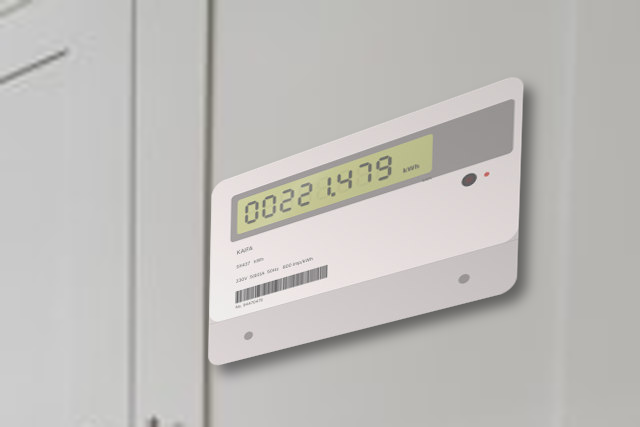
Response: 221.479 kWh
